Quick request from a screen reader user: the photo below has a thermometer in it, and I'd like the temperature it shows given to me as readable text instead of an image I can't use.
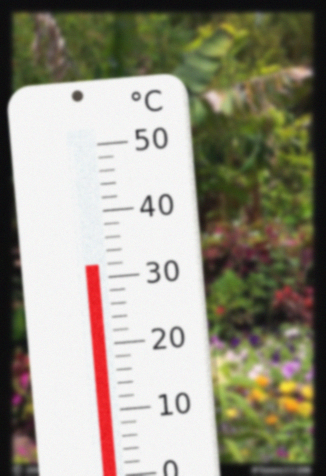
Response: 32 °C
